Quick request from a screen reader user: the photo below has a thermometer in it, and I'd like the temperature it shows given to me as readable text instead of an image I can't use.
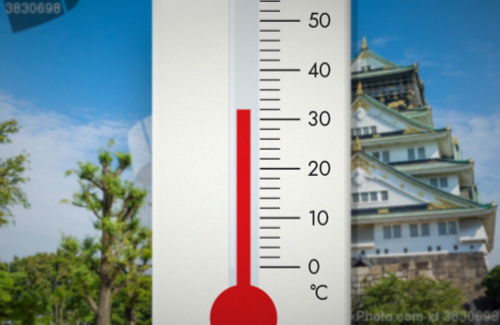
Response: 32 °C
